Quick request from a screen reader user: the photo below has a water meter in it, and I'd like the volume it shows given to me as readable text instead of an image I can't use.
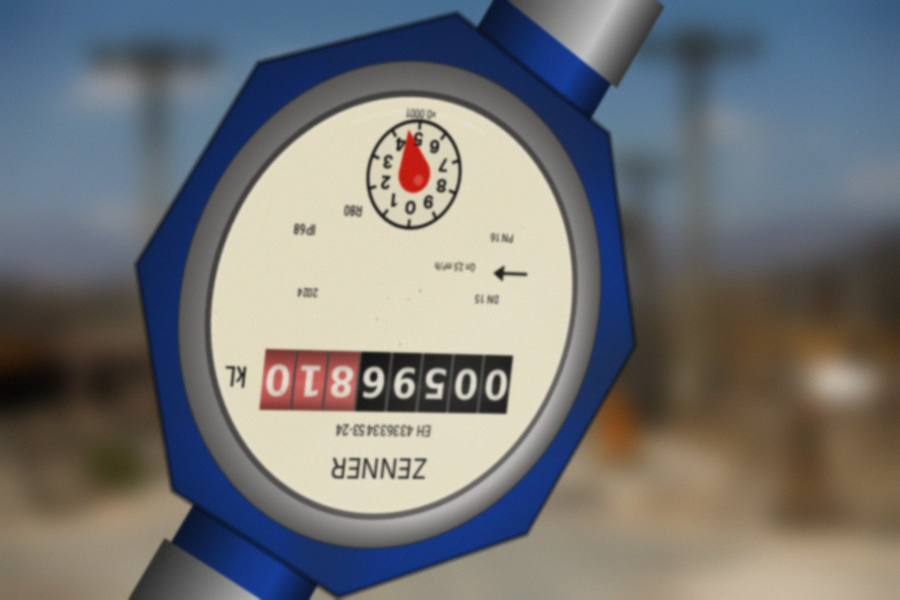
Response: 596.8104 kL
